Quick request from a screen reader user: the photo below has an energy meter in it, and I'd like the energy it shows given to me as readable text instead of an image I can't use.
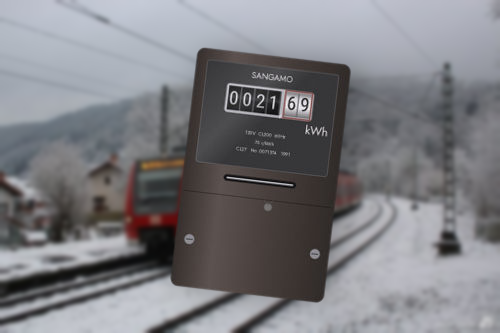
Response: 21.69 kWh
